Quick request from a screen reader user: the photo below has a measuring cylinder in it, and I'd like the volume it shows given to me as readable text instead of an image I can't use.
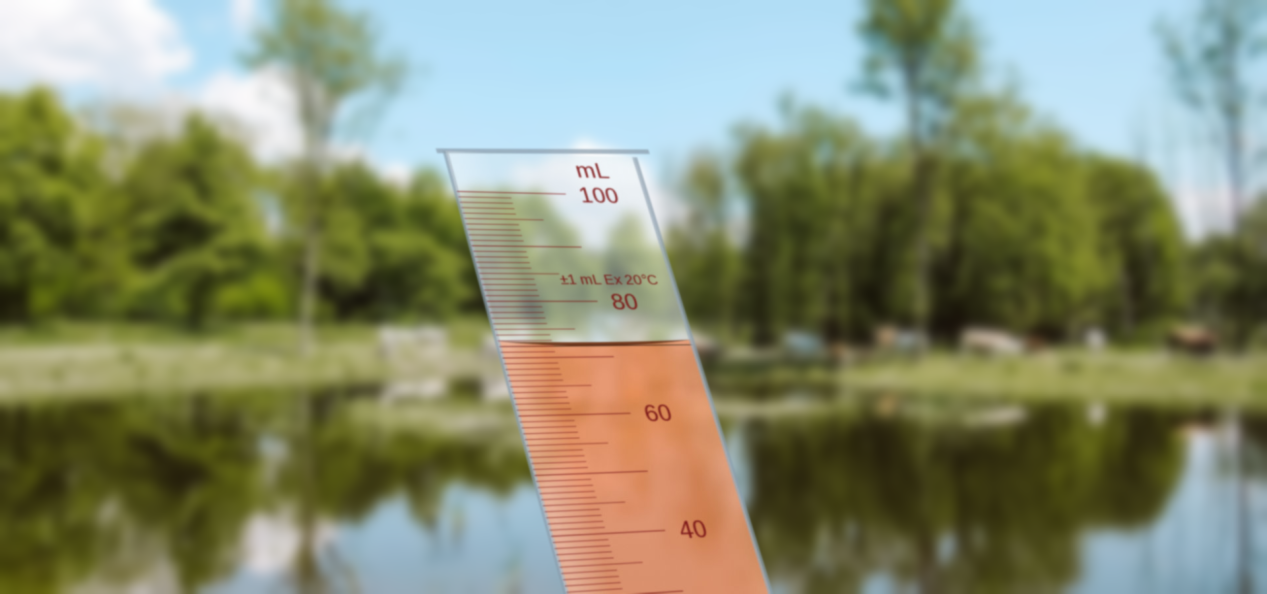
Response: 72 mL
